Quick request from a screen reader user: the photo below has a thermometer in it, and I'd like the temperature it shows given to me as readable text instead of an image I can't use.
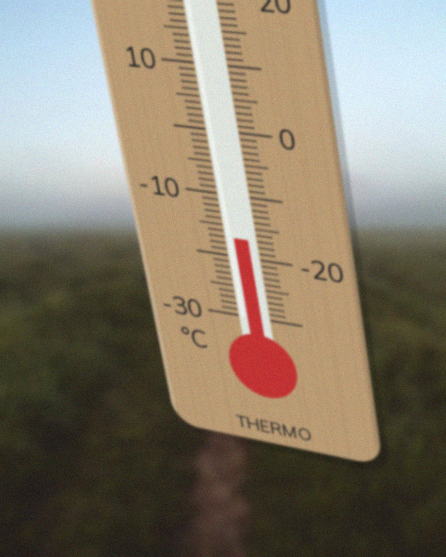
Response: -17 °C
